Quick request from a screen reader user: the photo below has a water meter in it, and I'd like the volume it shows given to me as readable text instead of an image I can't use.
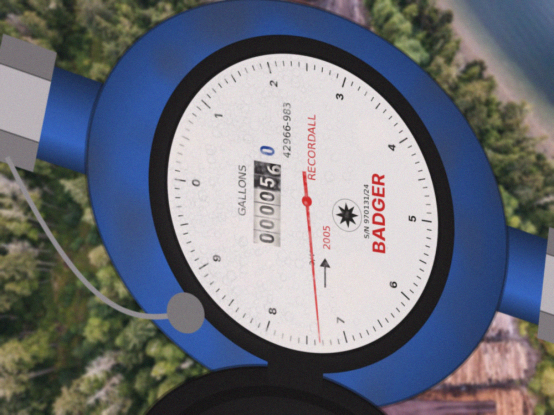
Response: 557.3 gal
